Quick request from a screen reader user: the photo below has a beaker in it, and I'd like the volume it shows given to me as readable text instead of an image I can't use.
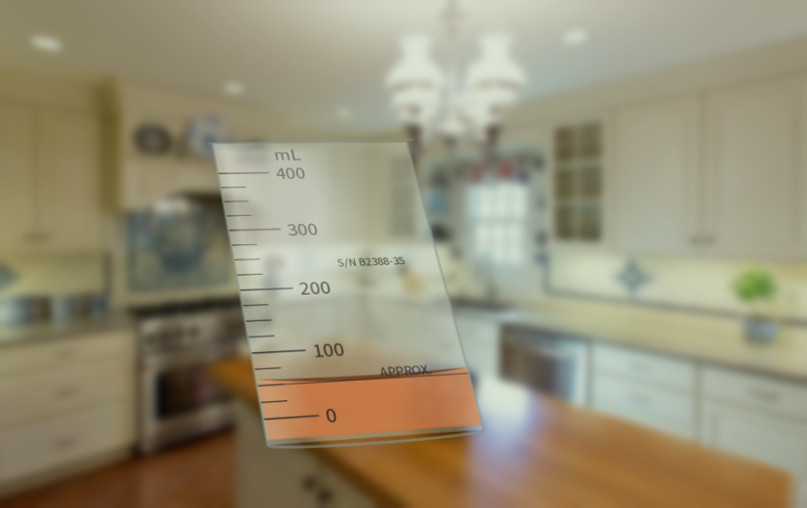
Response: 50 mL
